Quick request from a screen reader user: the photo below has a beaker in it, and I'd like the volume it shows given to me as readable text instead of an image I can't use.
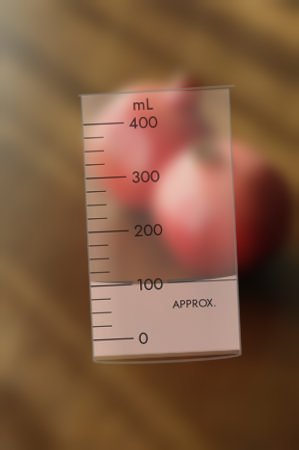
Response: 100 mL
